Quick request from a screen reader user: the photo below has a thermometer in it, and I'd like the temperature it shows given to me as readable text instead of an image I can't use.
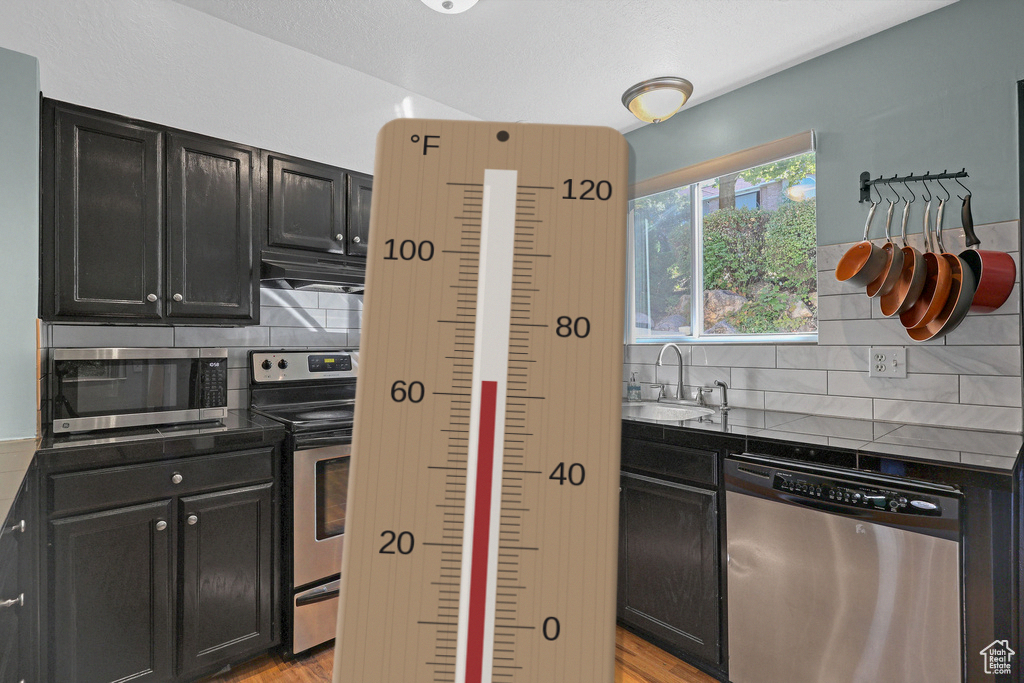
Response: 64 °F
